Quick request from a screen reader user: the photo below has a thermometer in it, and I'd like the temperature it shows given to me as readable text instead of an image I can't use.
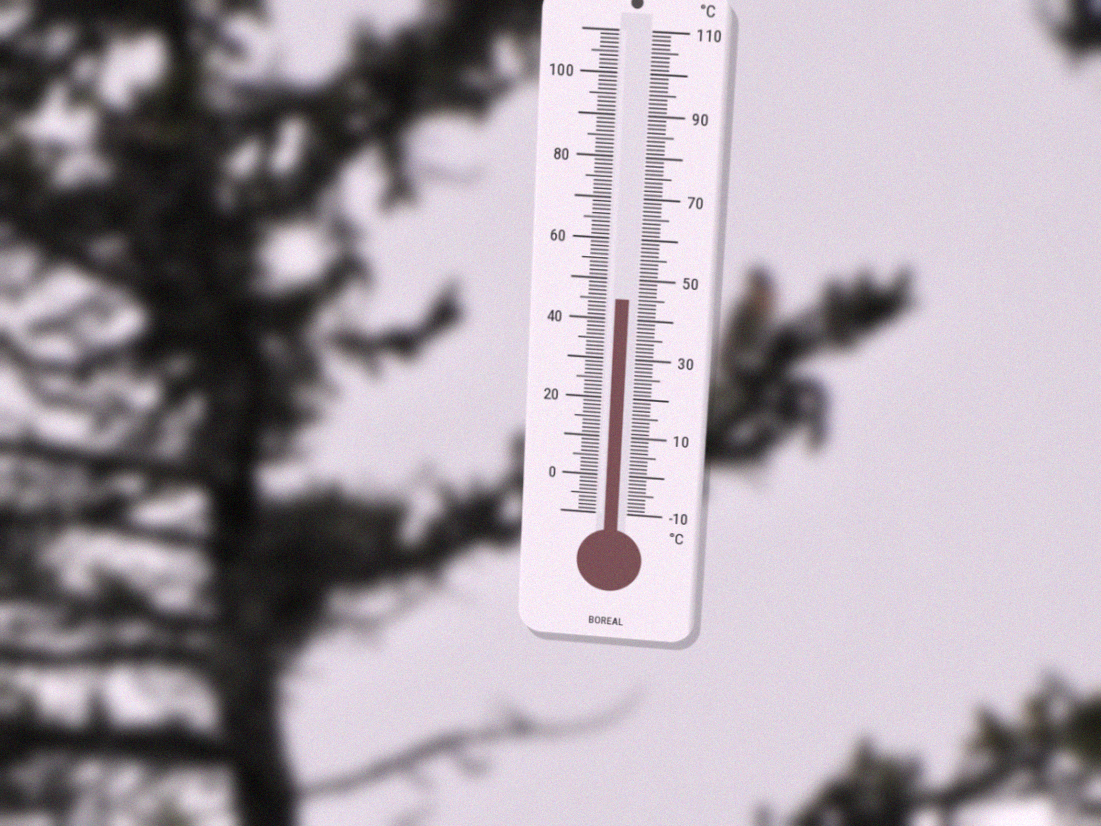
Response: 45 °C
